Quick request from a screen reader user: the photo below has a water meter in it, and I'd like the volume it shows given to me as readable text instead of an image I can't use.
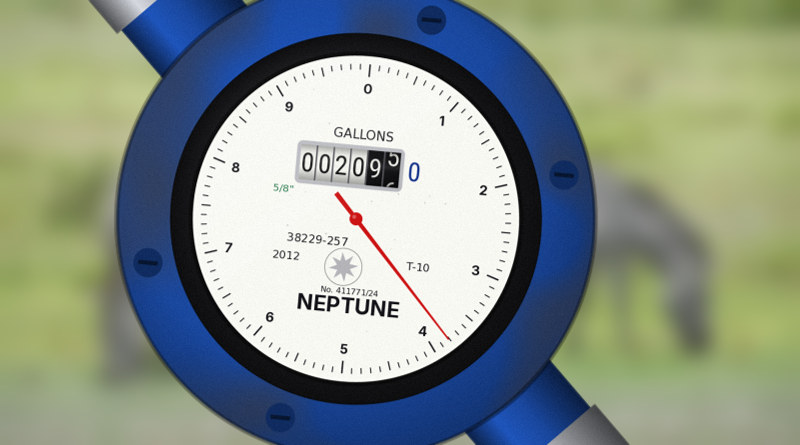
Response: 20953.8 gal
